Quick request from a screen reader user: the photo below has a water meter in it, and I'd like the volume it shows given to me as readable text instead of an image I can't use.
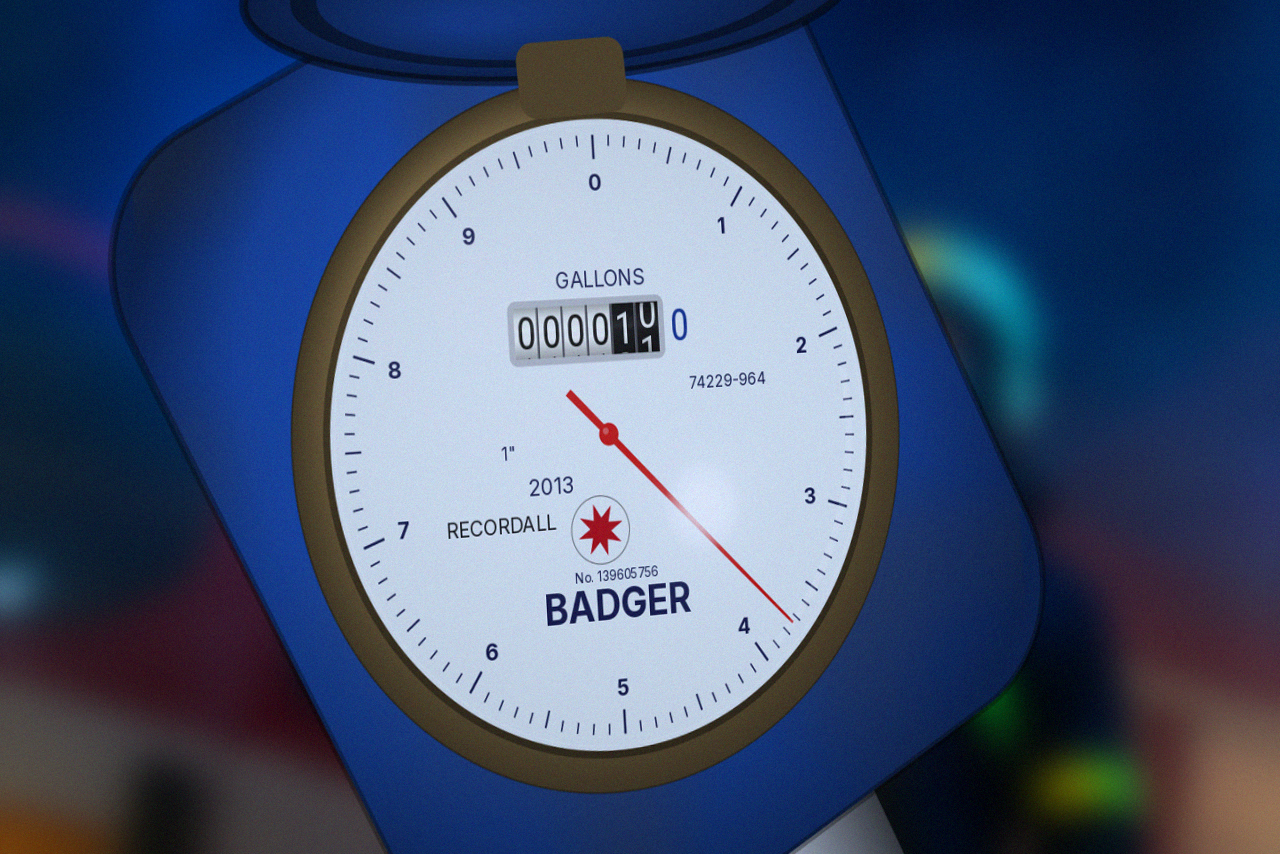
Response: 103.7 gal
